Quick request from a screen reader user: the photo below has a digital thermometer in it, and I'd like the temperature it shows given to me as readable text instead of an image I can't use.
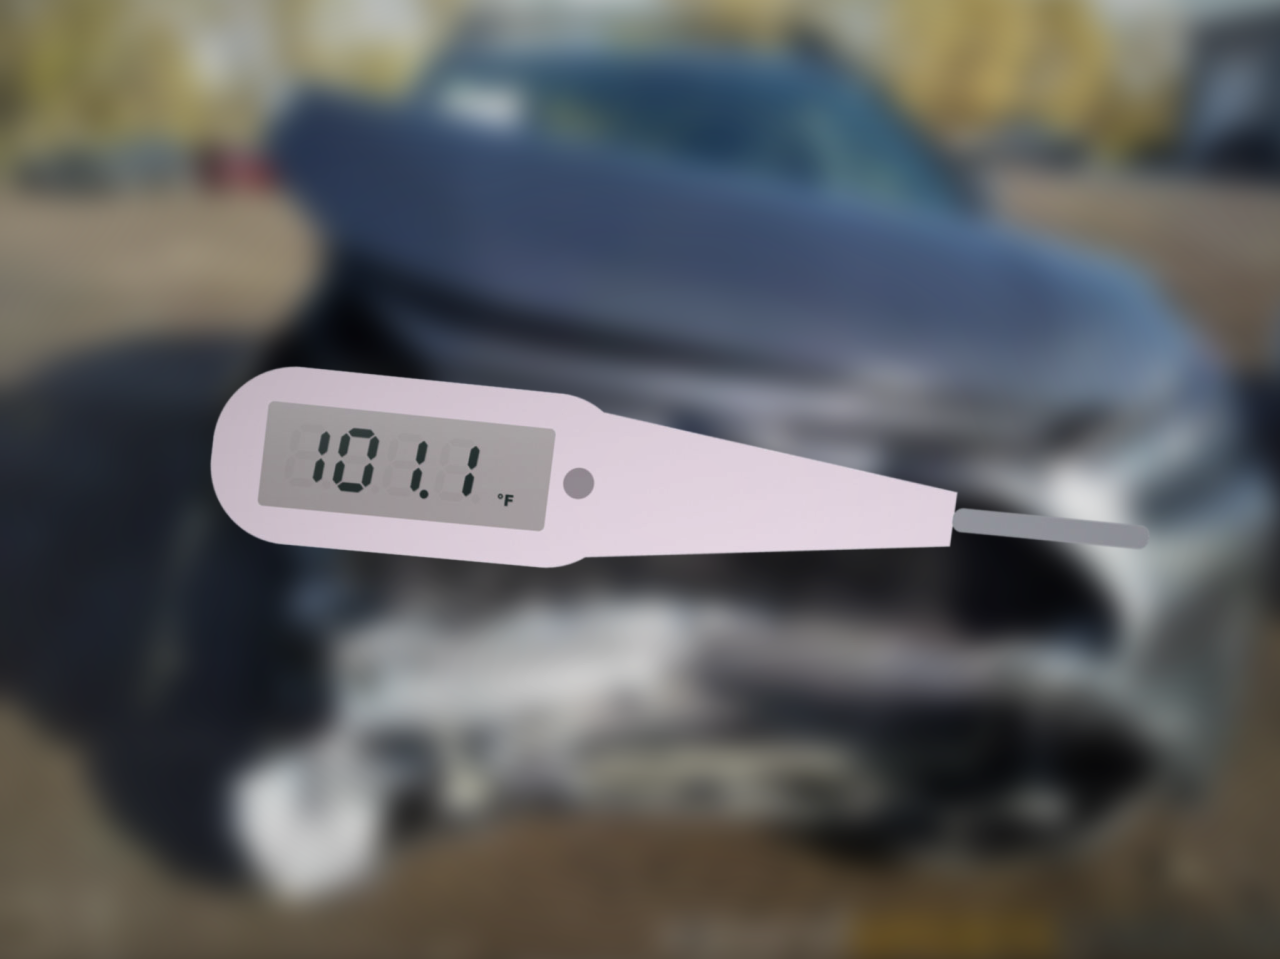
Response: 101.1 °F
